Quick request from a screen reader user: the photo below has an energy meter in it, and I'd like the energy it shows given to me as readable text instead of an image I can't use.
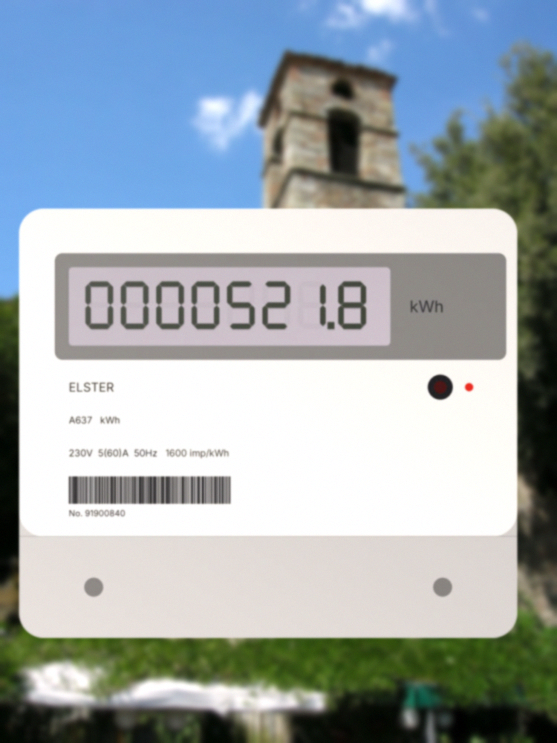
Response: 521.8 kWh
